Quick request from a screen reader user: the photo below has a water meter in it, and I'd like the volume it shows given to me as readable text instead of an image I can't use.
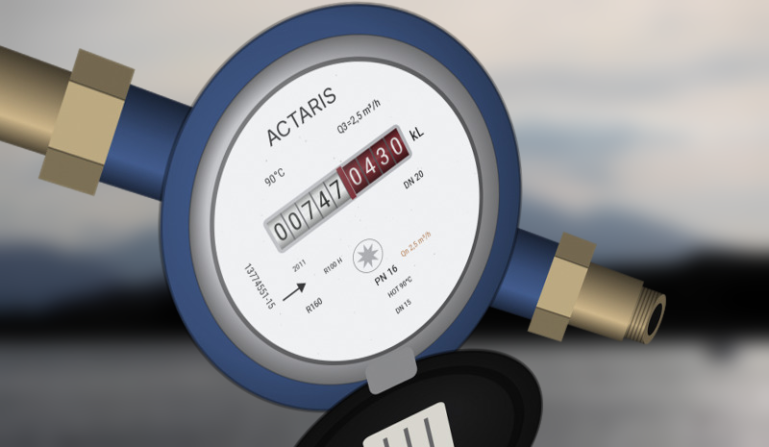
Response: 747.0430 kL
